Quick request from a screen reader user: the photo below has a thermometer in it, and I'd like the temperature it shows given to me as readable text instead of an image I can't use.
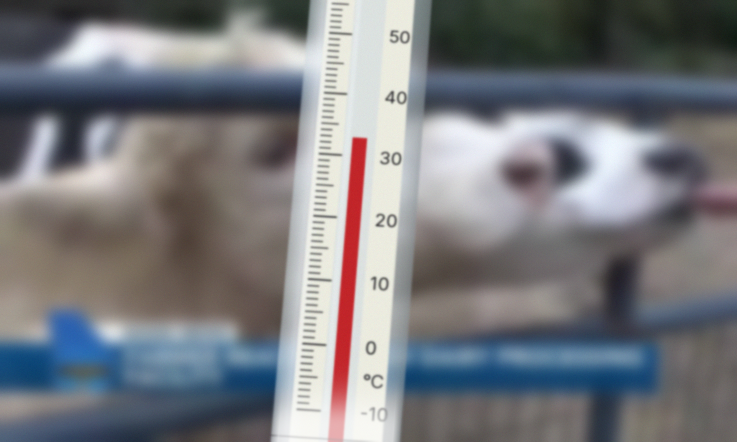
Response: 33 °C
